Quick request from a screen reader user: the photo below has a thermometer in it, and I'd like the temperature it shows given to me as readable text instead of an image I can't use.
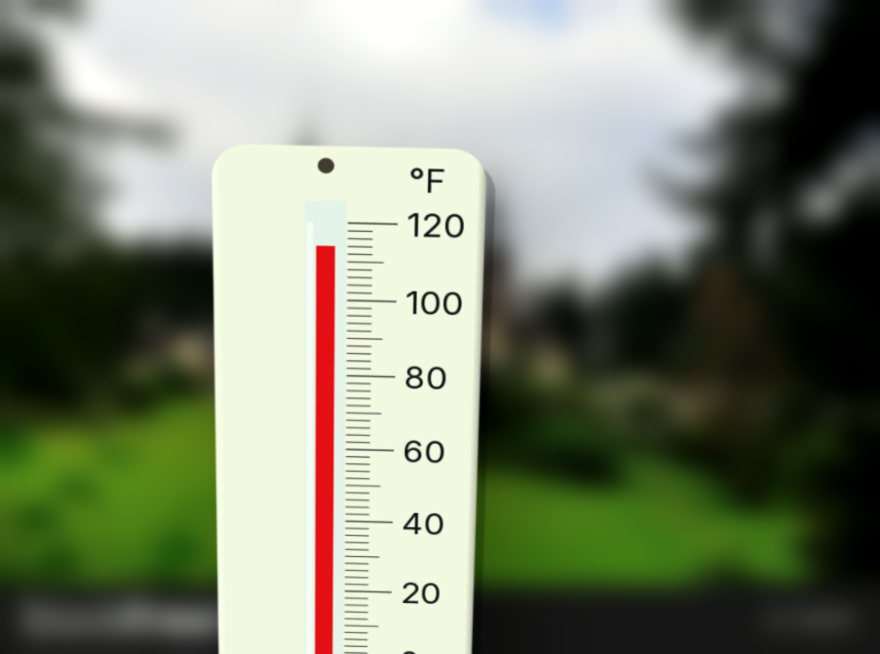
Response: 114 °F
